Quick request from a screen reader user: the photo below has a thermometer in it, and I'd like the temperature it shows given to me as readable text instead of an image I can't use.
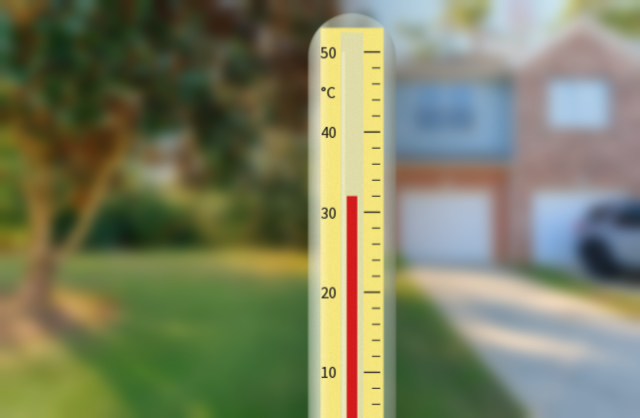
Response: 32 °C
